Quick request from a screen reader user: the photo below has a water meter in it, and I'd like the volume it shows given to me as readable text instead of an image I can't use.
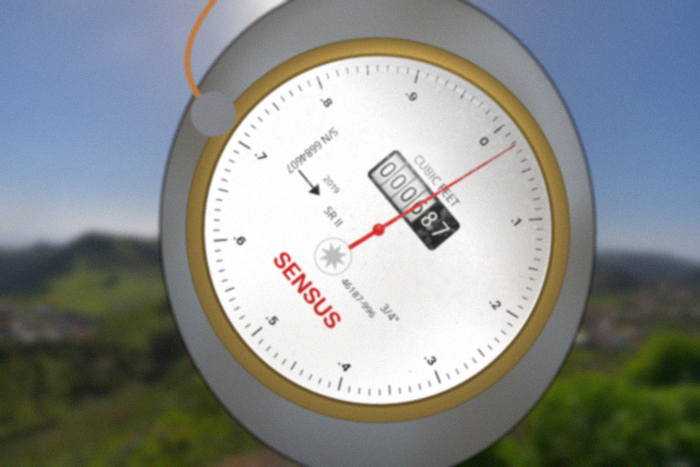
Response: 687.02 ft³
